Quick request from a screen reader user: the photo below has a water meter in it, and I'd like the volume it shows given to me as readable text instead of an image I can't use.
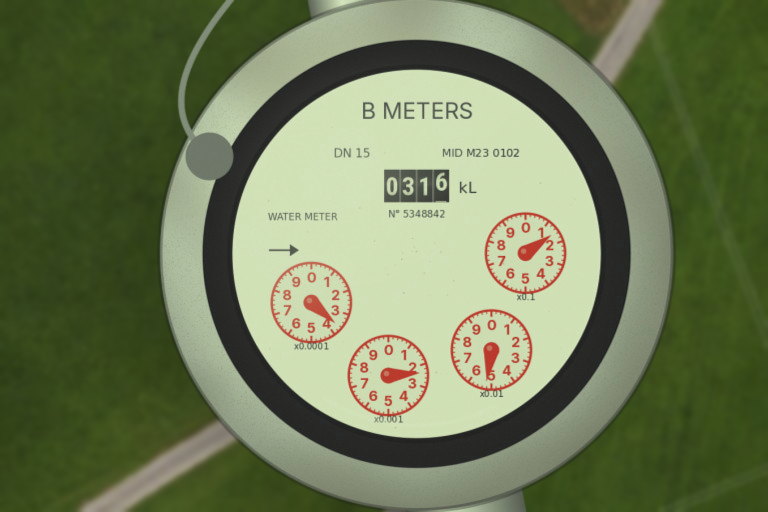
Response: 316.1523 kL
